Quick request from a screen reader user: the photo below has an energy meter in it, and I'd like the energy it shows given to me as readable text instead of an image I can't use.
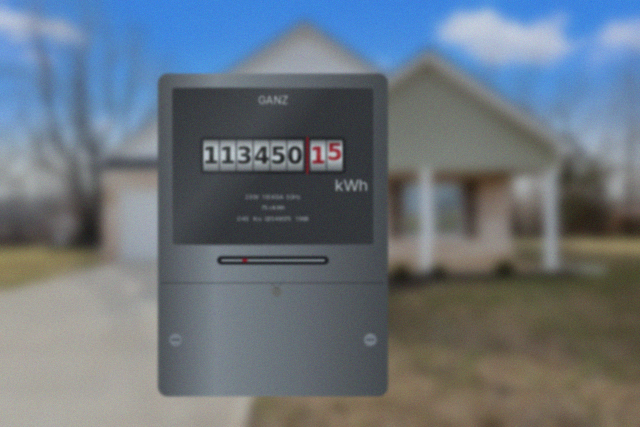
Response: 113450.15 kWh
